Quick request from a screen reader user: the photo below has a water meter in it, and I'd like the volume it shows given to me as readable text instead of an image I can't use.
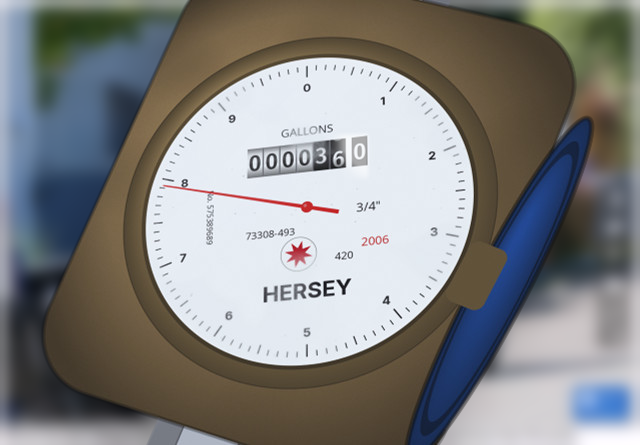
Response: 357.9 gal
